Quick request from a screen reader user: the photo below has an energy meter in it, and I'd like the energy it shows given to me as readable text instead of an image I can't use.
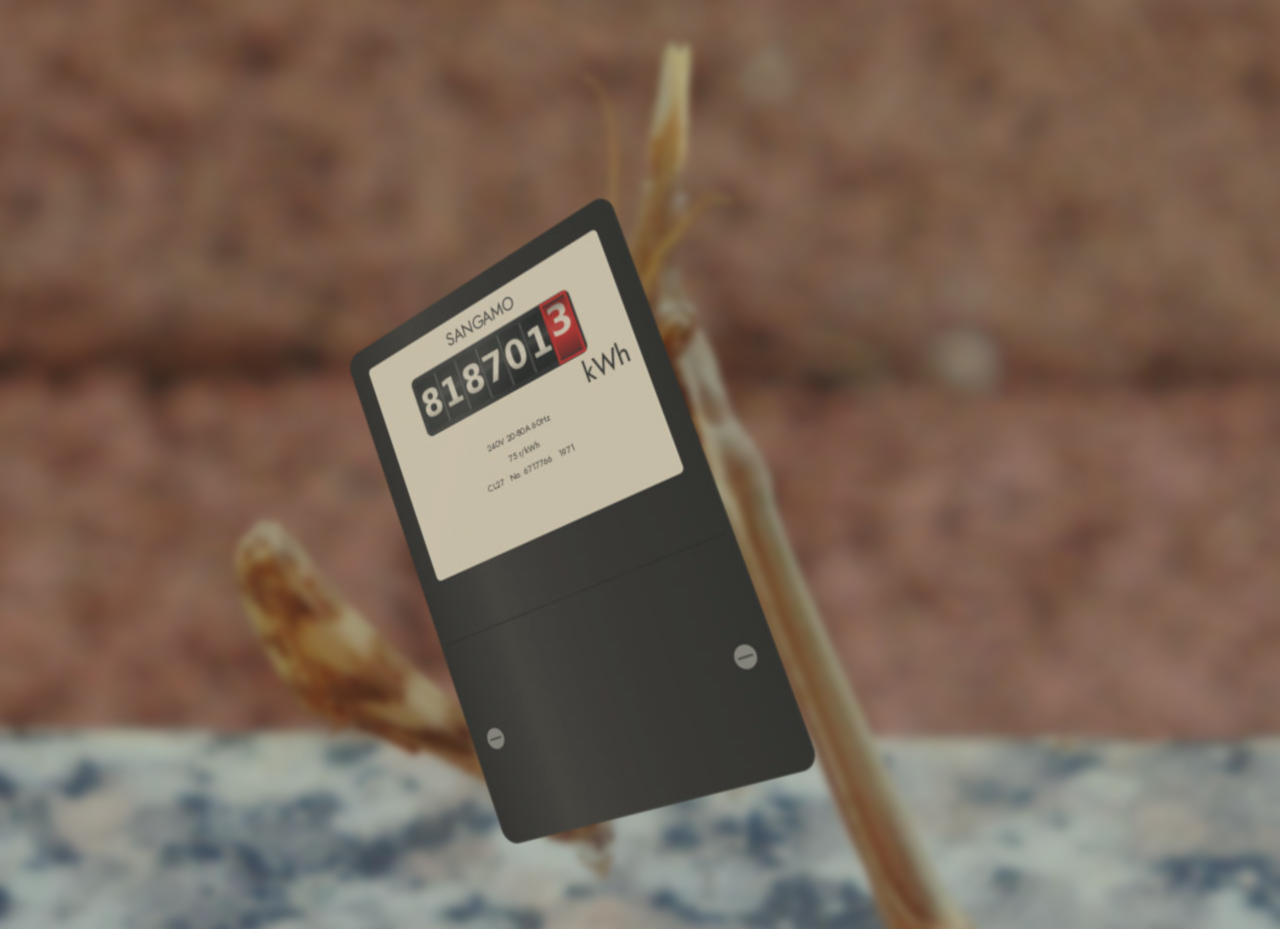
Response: 818701.3 kWh
